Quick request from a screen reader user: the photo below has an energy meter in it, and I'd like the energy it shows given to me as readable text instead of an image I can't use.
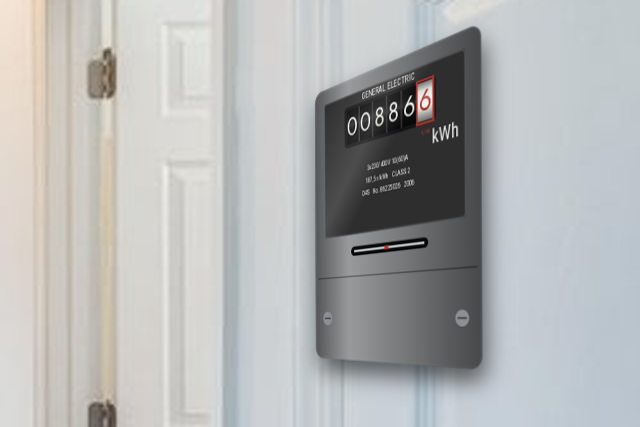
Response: 886.6 kWh
